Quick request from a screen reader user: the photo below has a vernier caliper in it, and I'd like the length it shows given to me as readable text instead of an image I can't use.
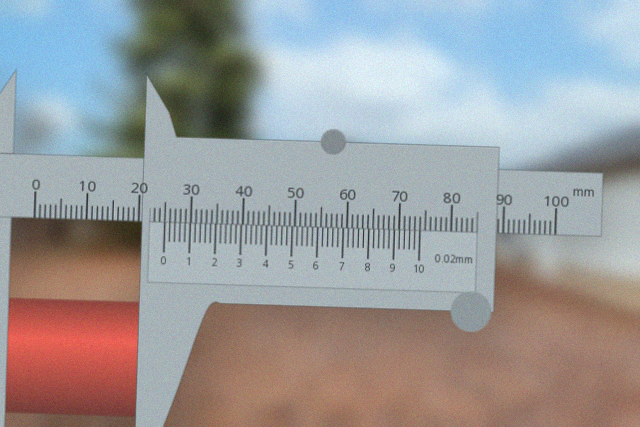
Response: 25.0 mm
